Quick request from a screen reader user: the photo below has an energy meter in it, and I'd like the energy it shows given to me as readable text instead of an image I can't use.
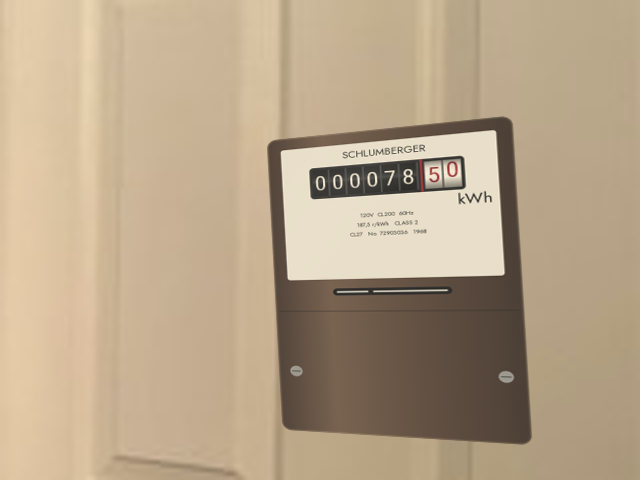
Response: 78.50 kWh
